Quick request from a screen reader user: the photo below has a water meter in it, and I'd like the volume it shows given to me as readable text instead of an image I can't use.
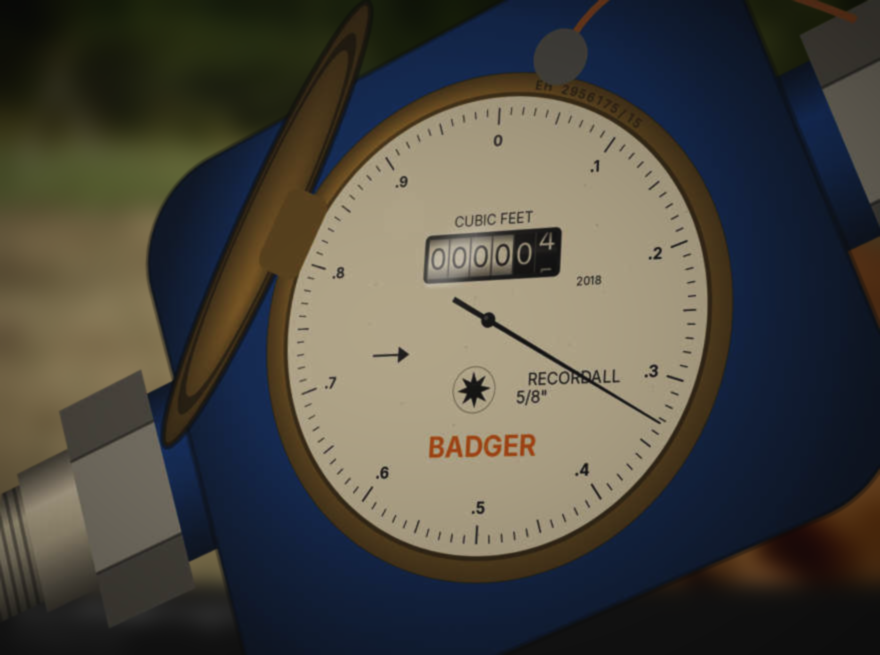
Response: 4.33 ft³
